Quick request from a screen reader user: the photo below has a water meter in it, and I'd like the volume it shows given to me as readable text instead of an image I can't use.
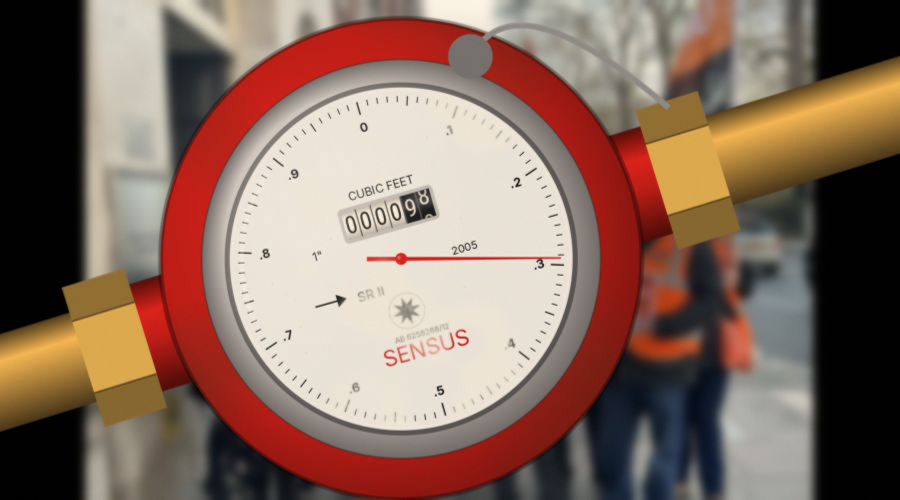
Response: 98.29 ft³
